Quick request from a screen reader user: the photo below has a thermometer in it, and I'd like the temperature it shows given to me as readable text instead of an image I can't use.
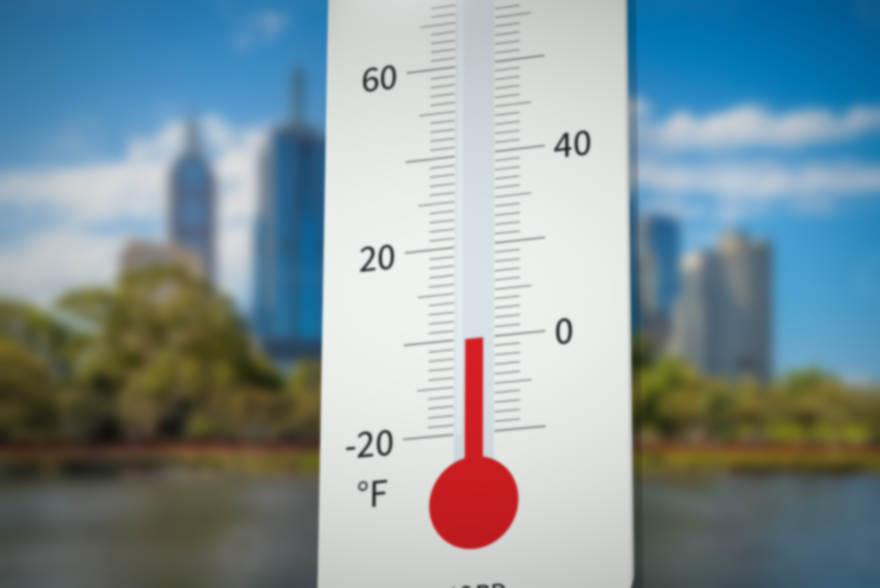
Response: 0 °F
